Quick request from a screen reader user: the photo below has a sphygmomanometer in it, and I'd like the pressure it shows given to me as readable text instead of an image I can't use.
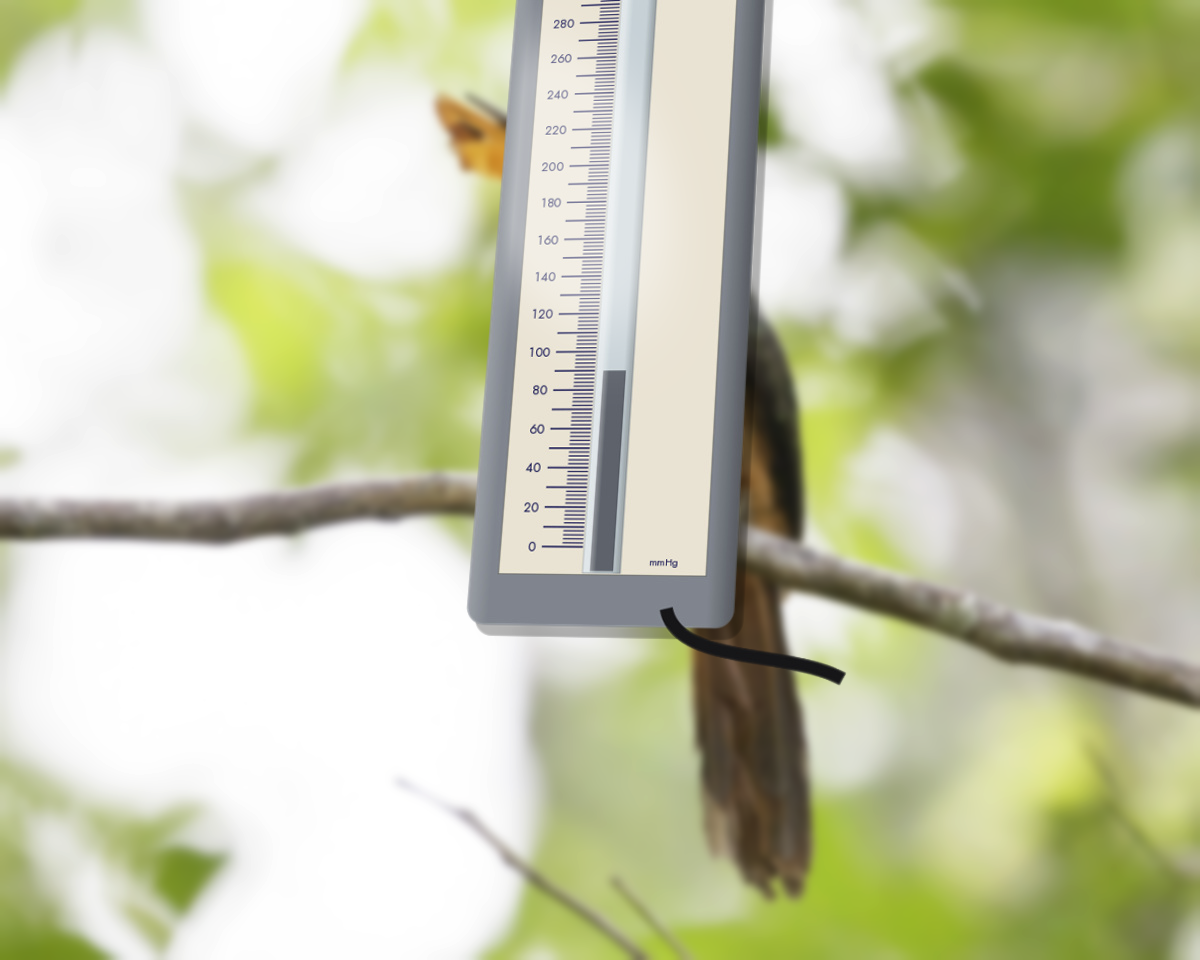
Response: 90 mmHg
